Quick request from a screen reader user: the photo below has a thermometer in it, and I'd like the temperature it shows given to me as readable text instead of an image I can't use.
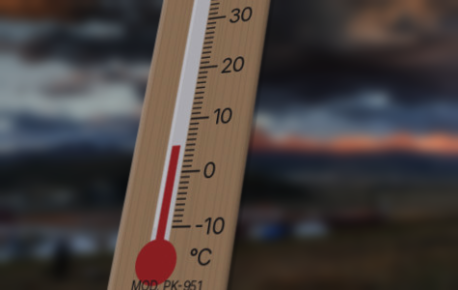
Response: 5 °C
